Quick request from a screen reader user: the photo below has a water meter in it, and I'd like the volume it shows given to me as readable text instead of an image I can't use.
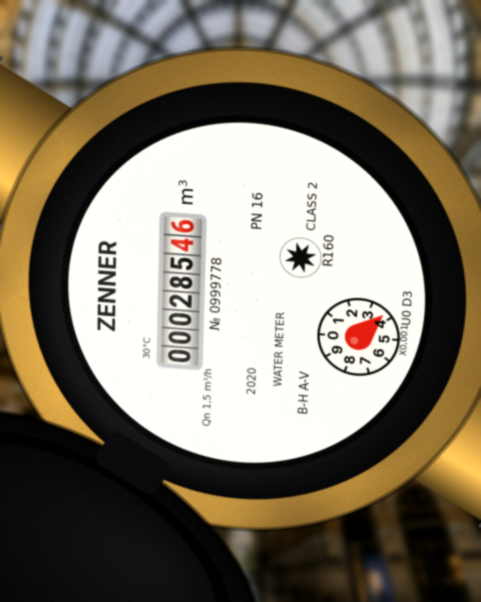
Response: 285.463 m³
